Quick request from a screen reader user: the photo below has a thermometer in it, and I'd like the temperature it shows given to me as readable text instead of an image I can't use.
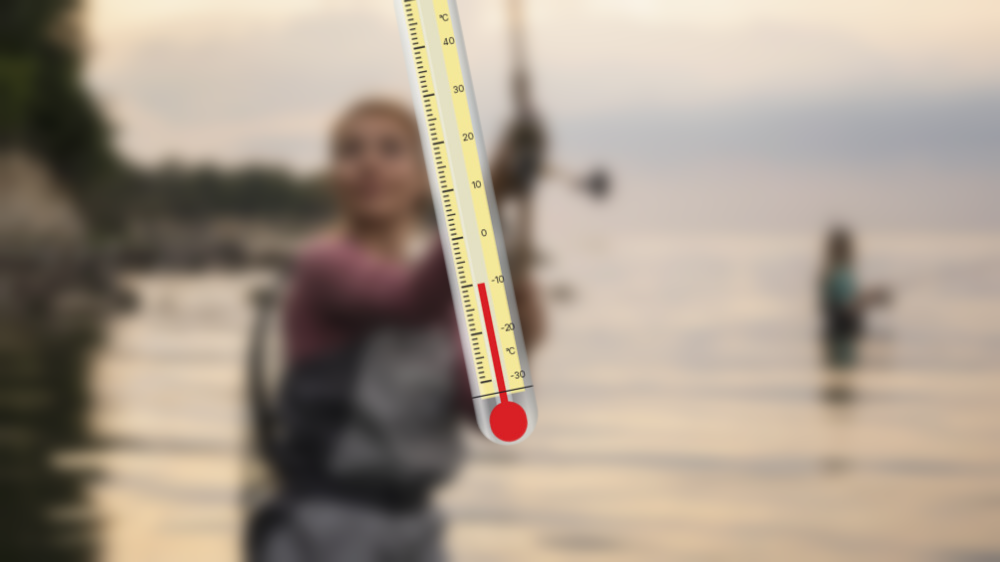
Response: -10 °C
